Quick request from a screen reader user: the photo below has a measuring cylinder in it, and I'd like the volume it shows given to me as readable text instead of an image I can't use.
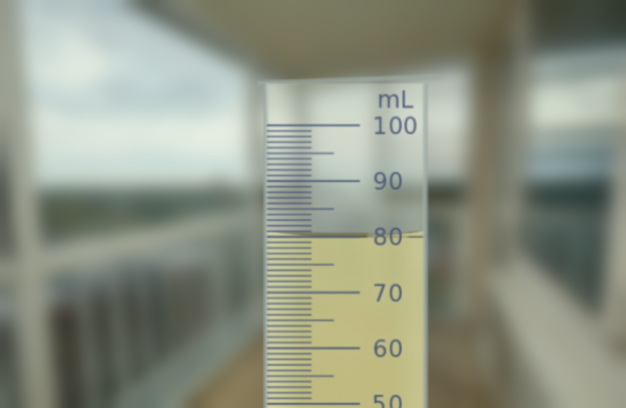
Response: 80 mL
